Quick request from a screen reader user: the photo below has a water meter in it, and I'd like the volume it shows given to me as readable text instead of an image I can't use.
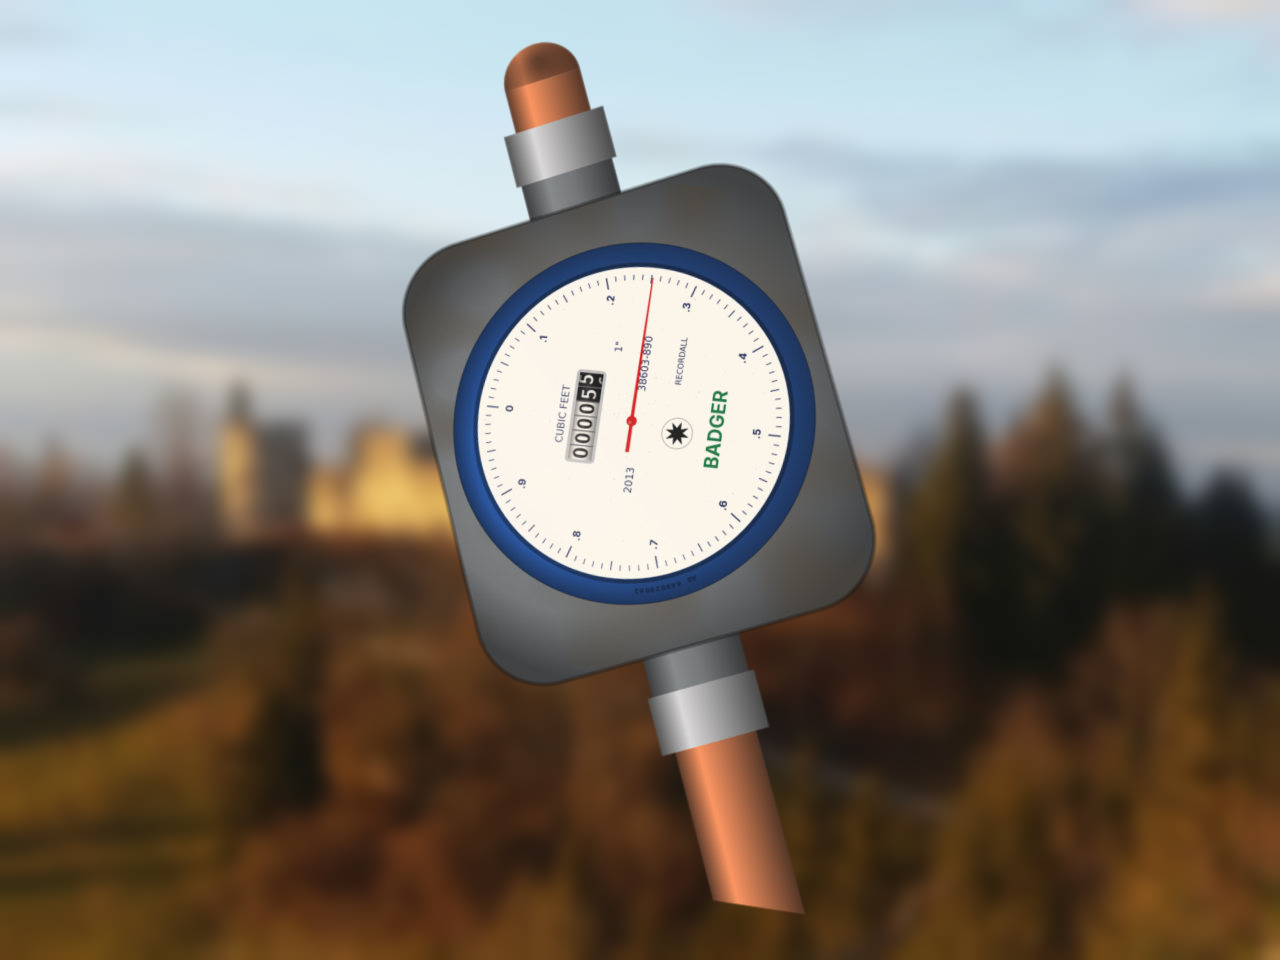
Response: 55.25 ft³
